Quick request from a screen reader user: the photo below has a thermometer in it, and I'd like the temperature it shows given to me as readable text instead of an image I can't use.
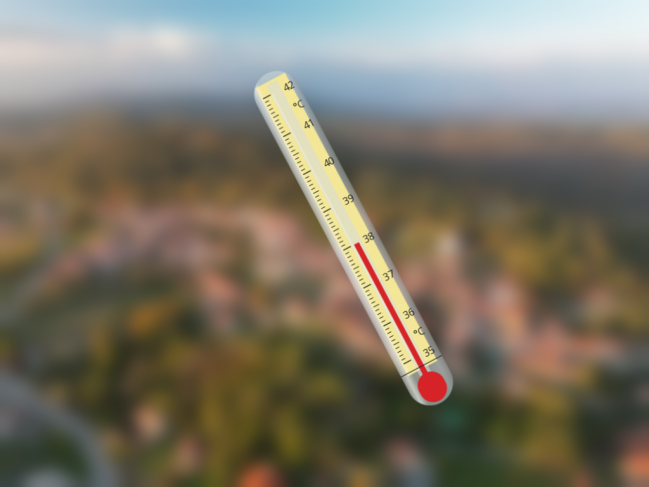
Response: 38 °C
